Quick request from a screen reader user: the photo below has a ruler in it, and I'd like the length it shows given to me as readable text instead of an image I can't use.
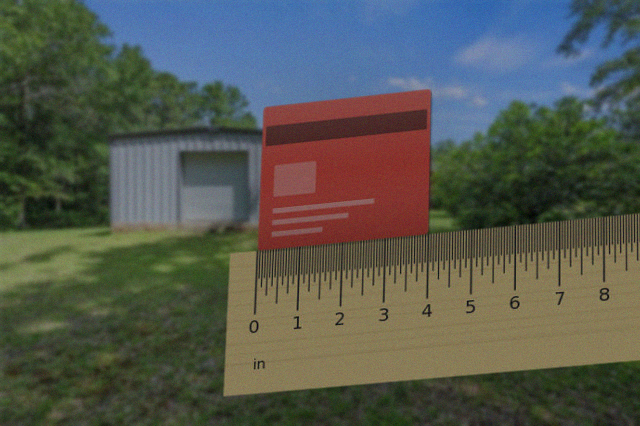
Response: 4 in
